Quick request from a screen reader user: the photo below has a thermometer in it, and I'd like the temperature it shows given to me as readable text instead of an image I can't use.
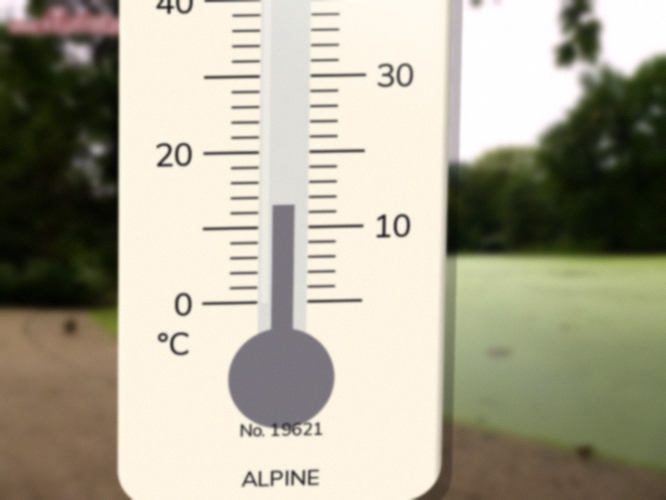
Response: 13 °C
